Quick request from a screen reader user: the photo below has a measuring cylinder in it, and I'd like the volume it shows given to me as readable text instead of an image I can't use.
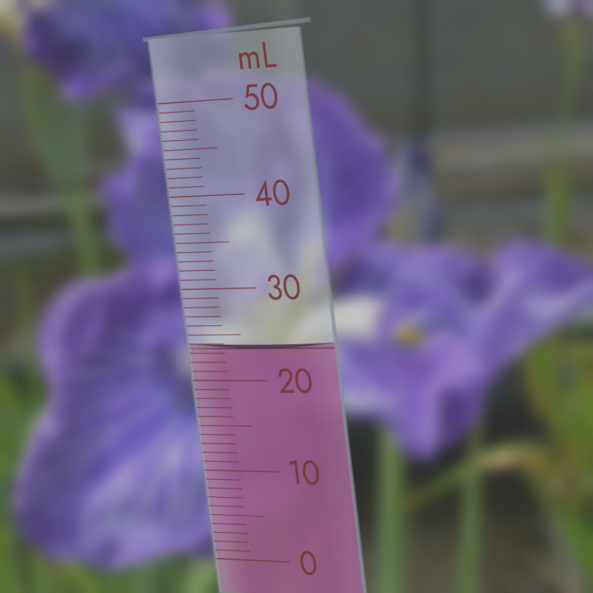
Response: 23.5 mL
